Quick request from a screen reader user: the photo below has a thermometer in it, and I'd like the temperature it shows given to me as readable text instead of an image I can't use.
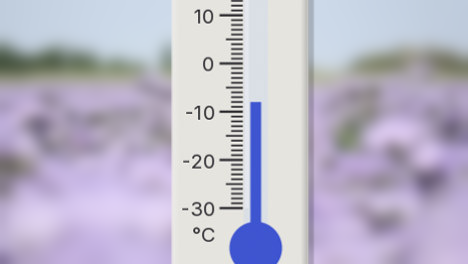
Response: -8 °C
